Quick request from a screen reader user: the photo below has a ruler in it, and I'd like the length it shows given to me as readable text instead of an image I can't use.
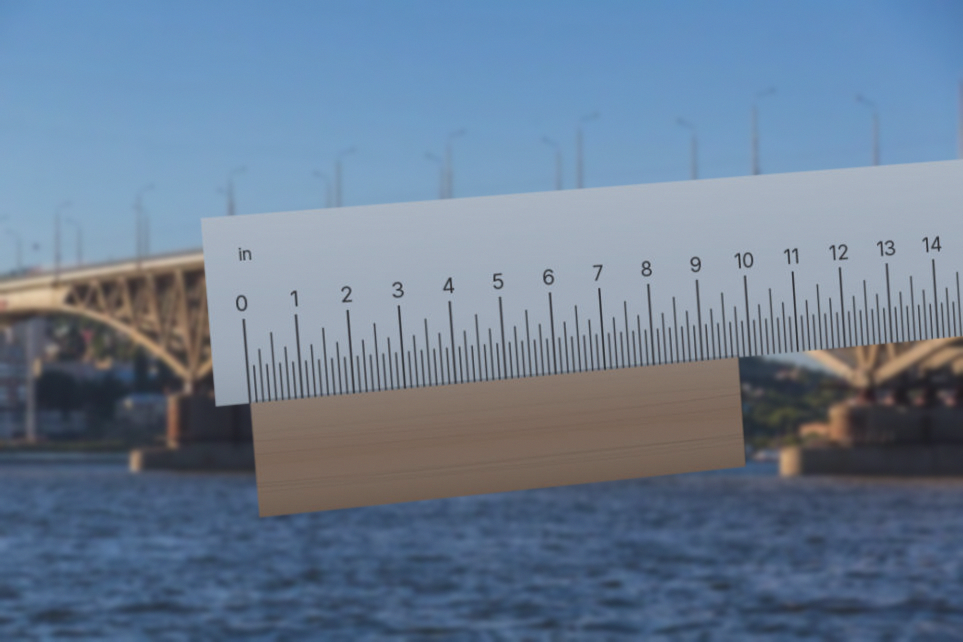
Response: 9.75 in
